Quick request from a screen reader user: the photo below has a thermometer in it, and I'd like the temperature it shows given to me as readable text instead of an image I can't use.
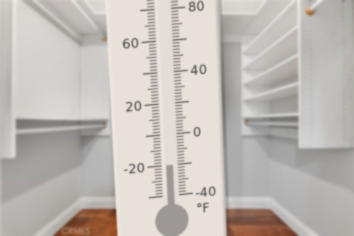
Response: -20 °F
